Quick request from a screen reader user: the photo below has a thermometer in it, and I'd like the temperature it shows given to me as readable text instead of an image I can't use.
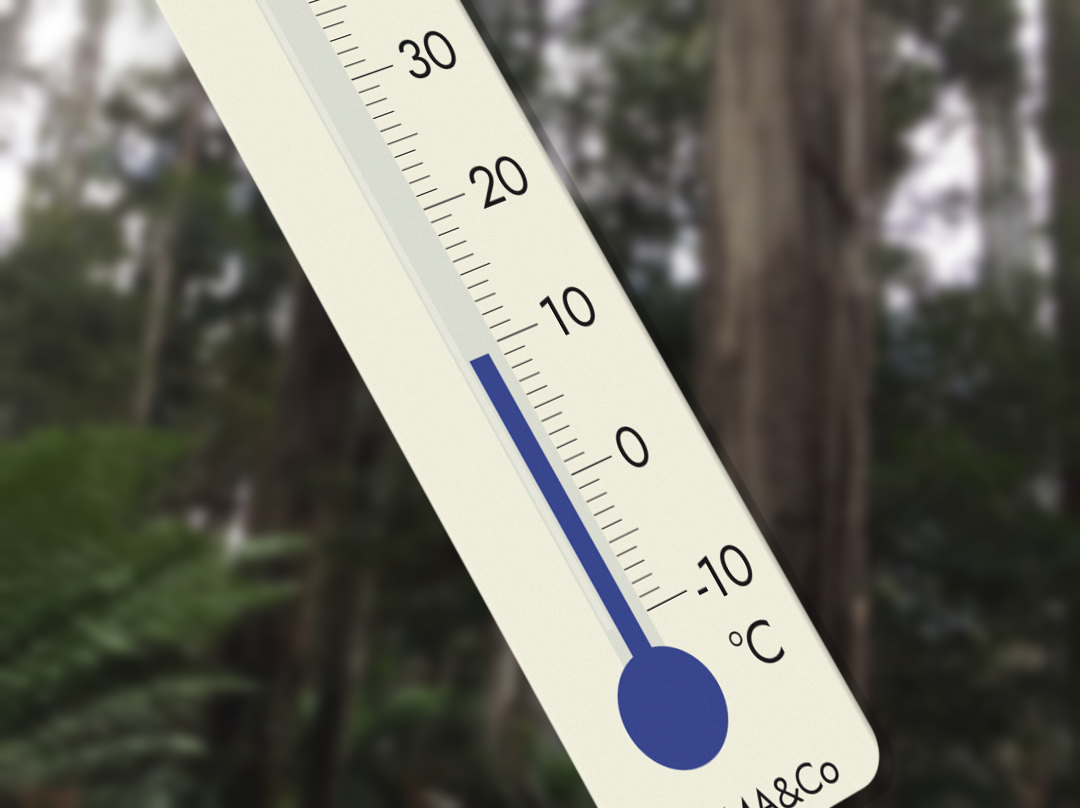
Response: 9.5 °C
